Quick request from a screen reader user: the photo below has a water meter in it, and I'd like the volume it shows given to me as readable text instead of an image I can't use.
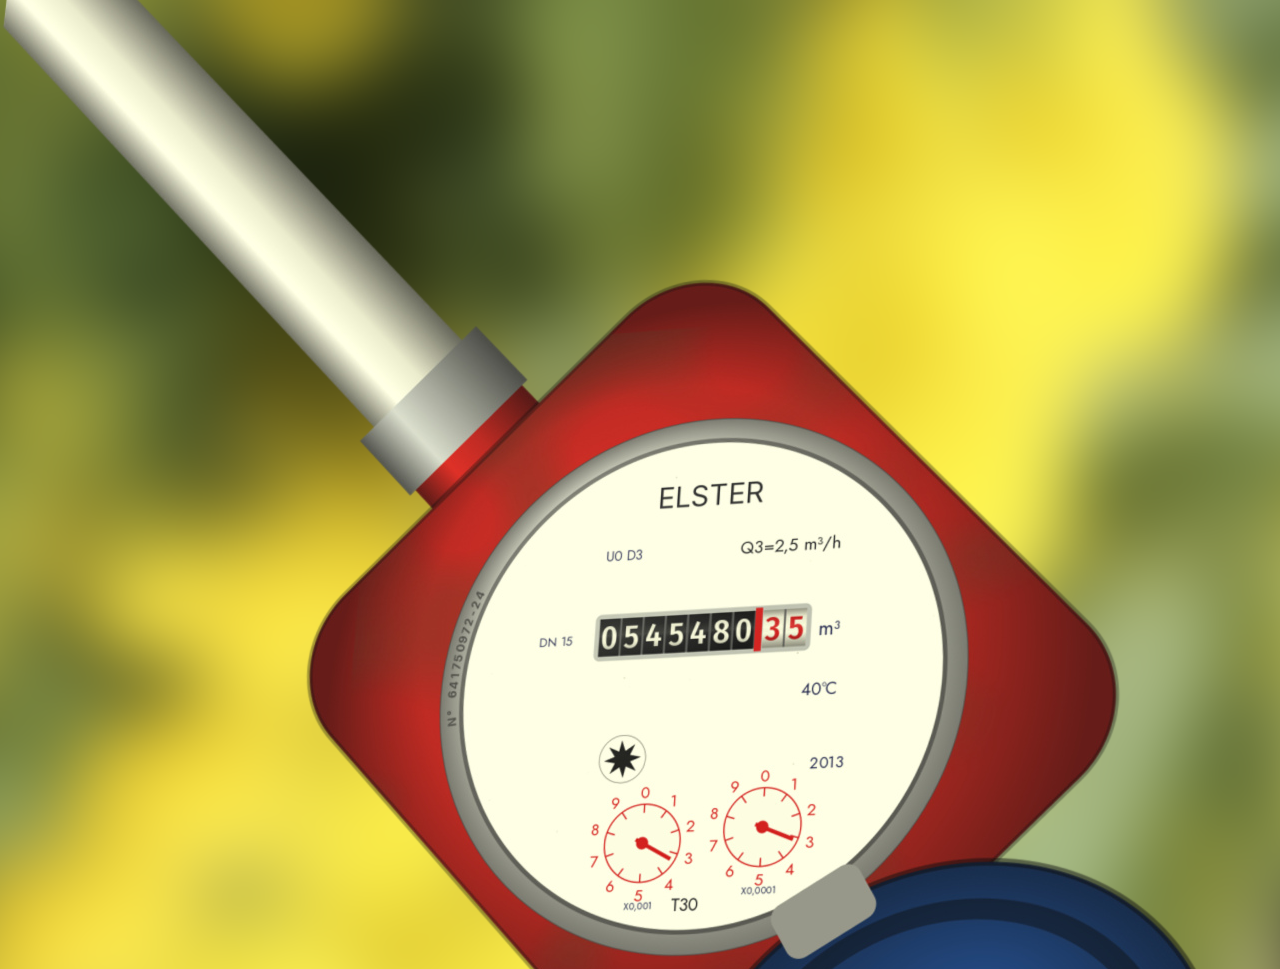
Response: 545480.3533 m³
